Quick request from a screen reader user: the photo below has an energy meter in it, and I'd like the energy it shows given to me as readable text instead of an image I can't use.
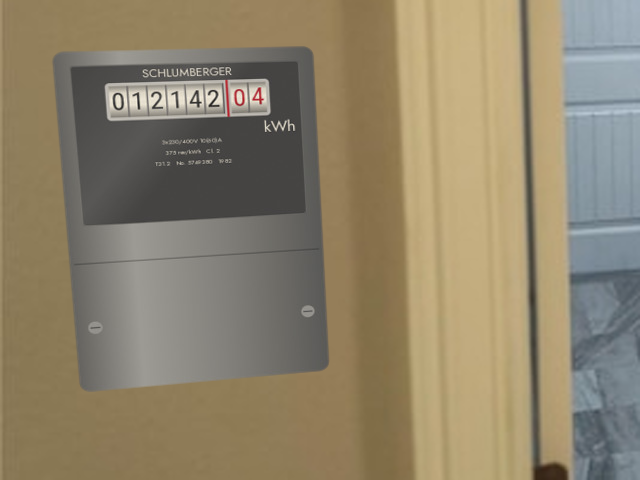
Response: 12142.04 kWh
